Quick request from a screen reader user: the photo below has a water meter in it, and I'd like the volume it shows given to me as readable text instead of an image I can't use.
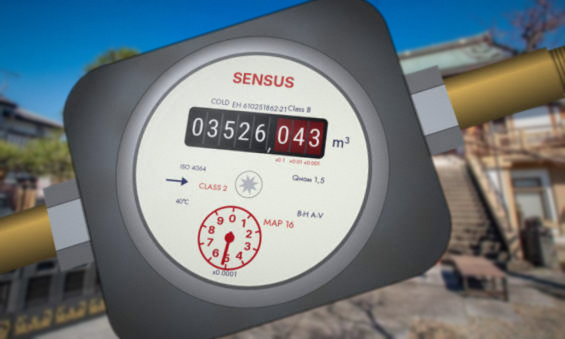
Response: 3526.0435 m³
